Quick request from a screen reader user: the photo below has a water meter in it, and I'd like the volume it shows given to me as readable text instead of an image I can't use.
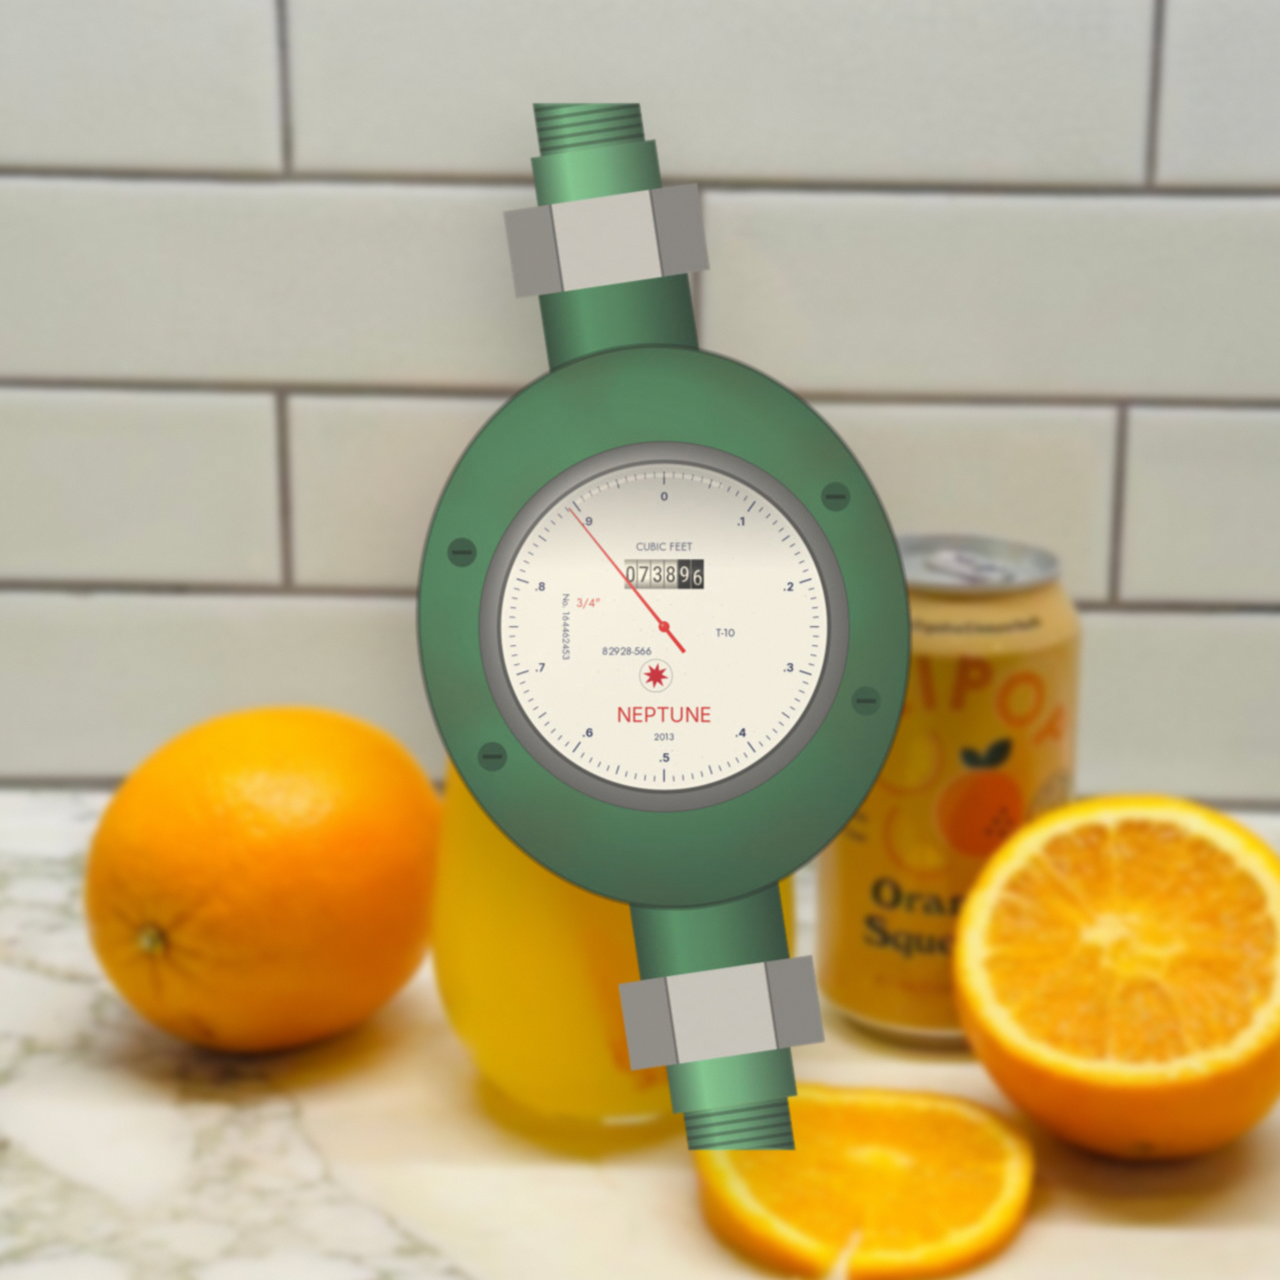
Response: 73895.89 ft³
